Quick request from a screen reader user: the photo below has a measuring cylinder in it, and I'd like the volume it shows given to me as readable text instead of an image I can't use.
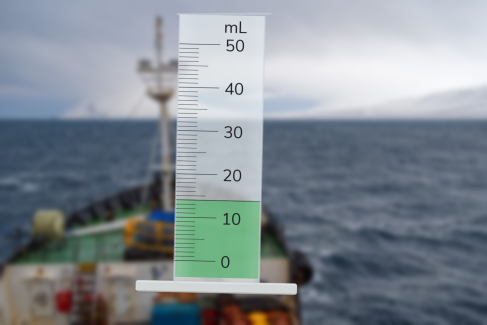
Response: 14 mL
